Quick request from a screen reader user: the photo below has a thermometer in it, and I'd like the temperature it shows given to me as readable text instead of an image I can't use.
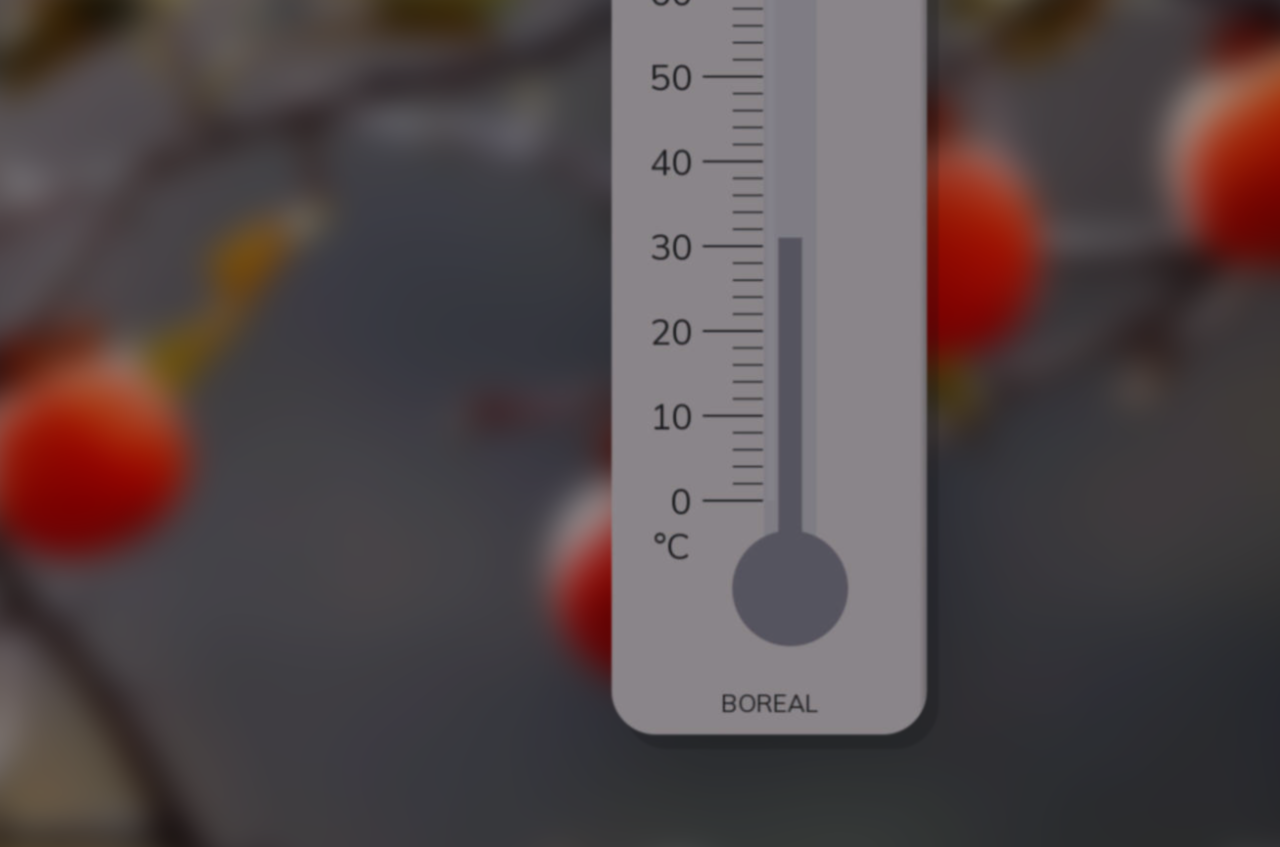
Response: 31 °C
